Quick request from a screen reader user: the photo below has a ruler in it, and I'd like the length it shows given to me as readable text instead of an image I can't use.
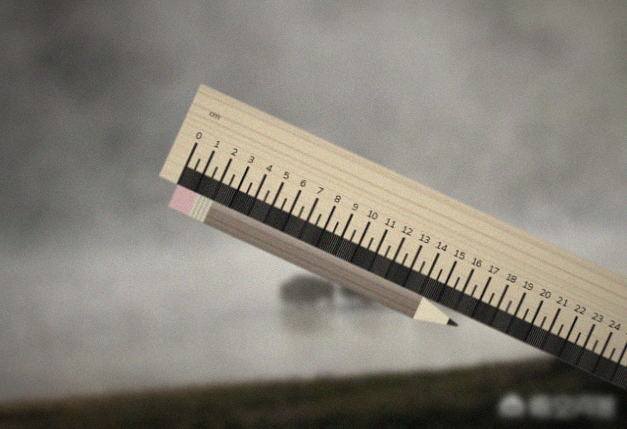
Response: 16.5 cm
